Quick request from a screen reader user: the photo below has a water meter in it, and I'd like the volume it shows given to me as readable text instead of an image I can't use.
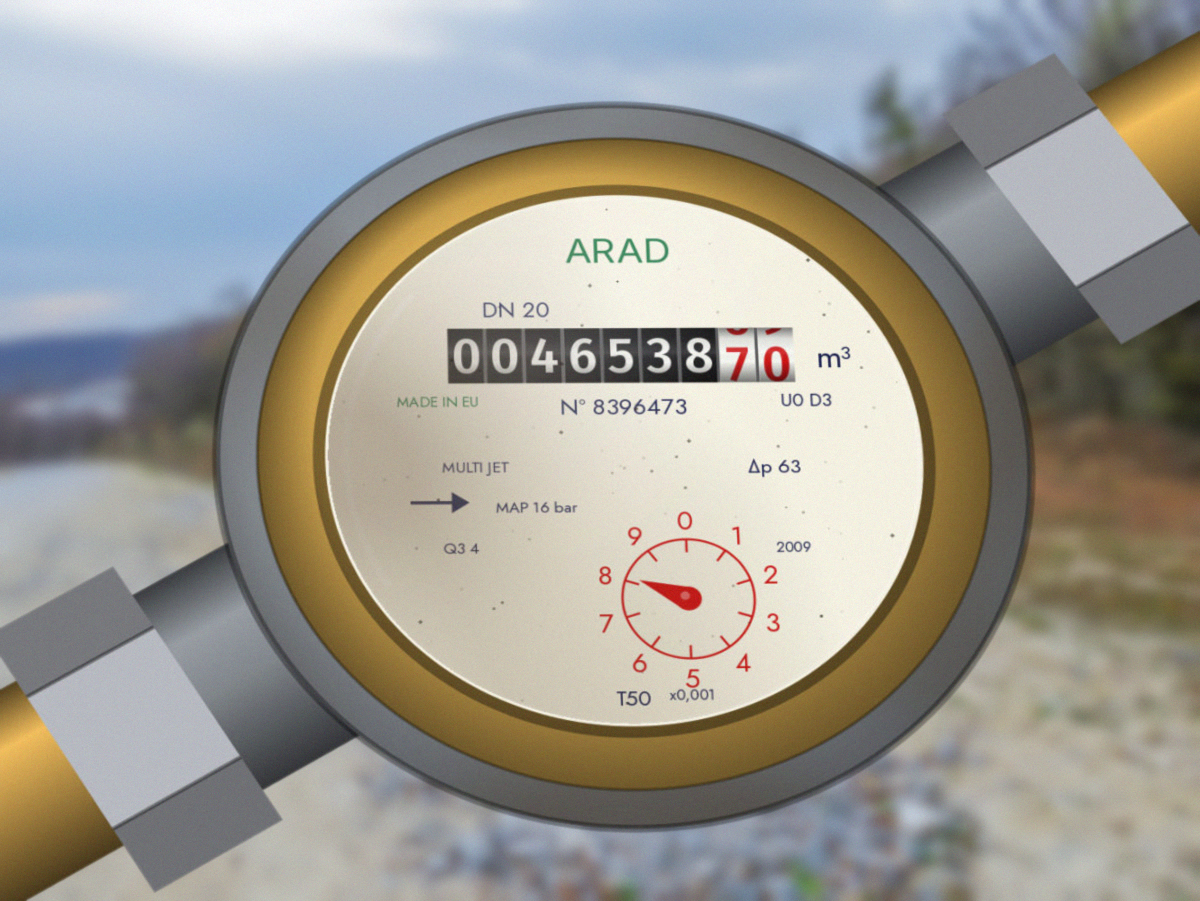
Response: 46538.698 m³
